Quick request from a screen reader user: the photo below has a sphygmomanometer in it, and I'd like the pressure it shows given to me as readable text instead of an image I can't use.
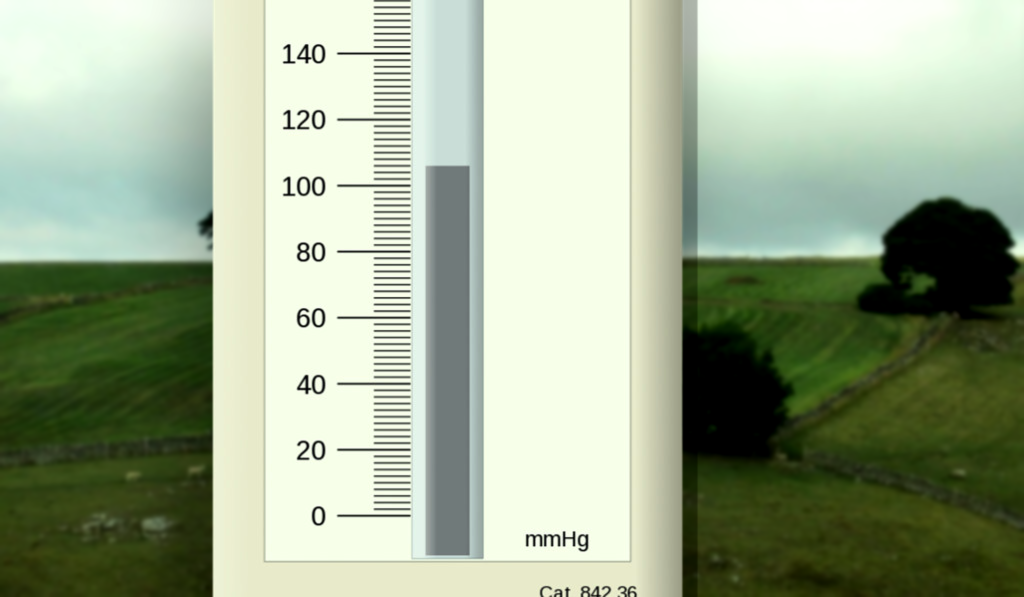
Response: 106 mmHg
